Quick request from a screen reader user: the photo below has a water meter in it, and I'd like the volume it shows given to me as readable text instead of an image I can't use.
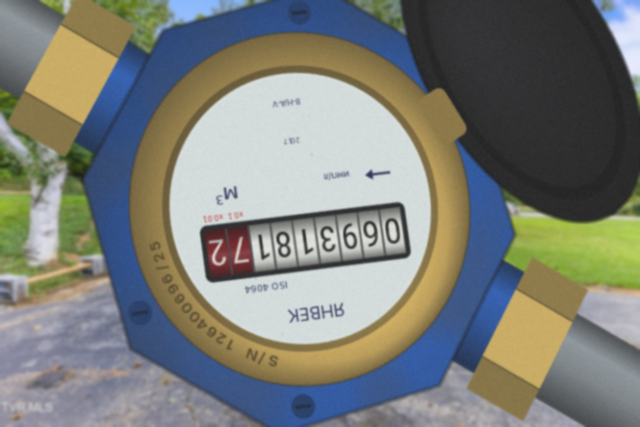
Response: 693181.72 m³
